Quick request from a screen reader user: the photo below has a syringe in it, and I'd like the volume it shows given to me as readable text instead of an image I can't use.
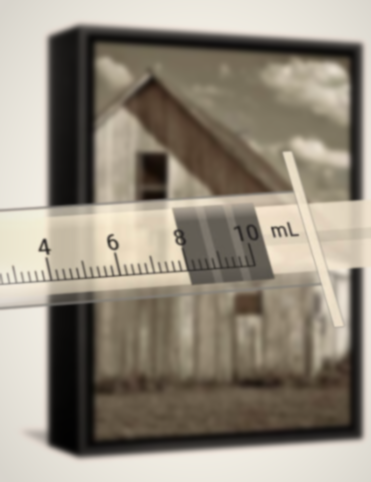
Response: 8 mL
